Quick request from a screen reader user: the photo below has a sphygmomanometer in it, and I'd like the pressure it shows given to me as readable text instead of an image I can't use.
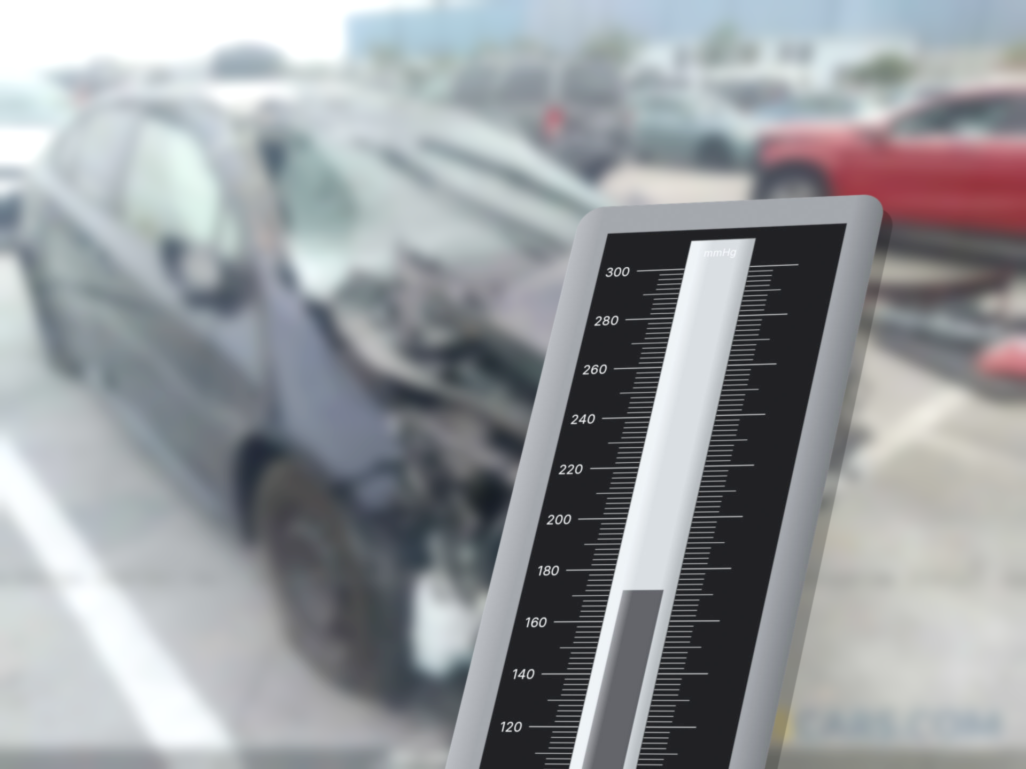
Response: 172 mmHg
